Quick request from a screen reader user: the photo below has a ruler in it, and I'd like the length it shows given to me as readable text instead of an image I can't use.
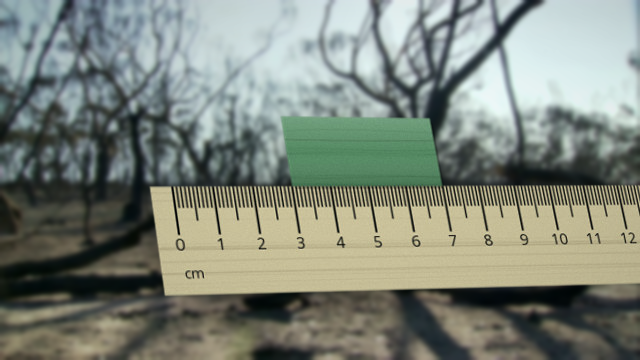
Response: 4 cm
